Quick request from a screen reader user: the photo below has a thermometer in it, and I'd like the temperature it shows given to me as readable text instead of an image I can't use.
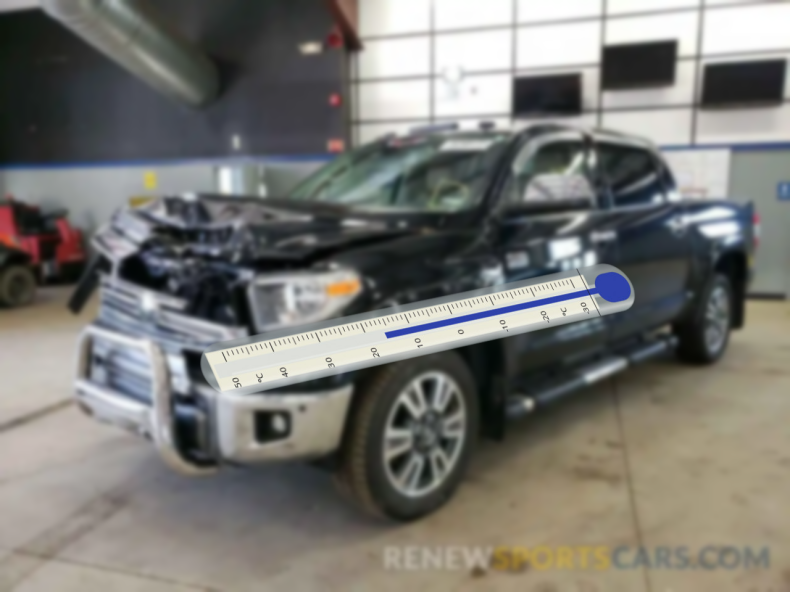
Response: 16 °C
